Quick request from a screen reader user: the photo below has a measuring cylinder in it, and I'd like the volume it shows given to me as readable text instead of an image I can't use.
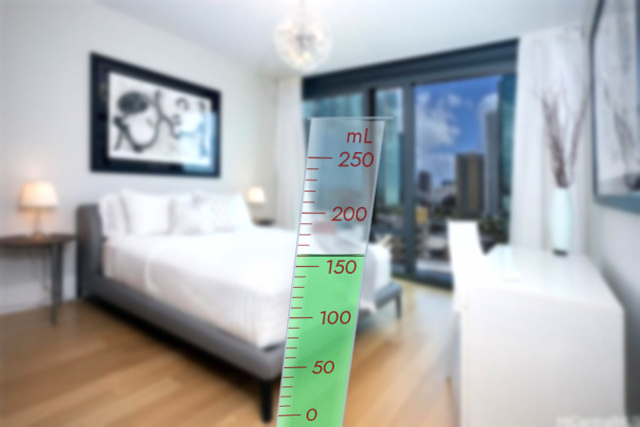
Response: 160 mL
